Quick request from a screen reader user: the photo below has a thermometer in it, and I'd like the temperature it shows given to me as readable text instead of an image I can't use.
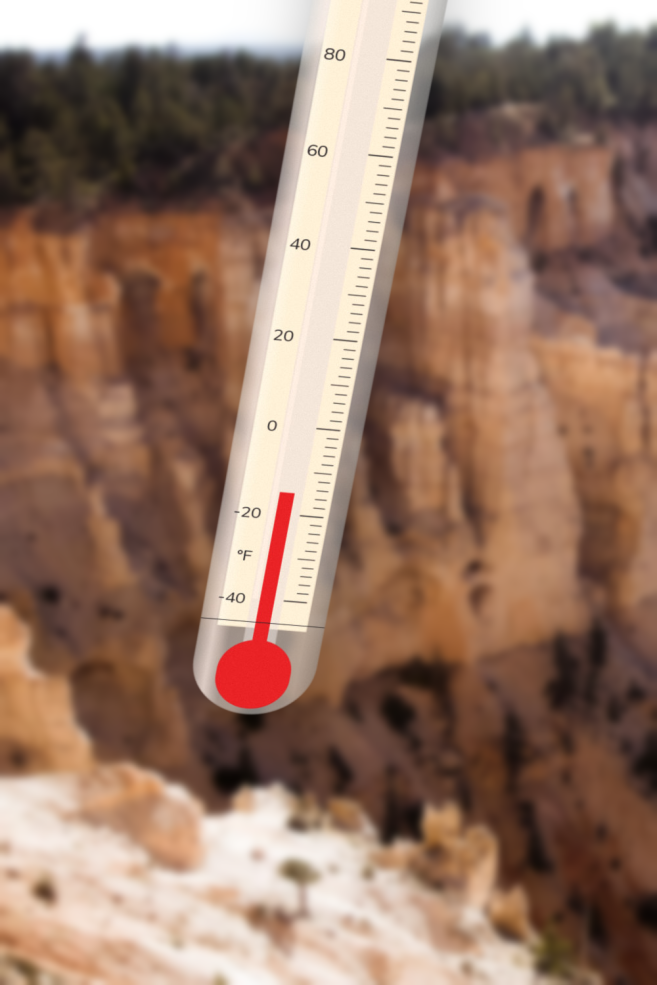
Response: -15 °F
